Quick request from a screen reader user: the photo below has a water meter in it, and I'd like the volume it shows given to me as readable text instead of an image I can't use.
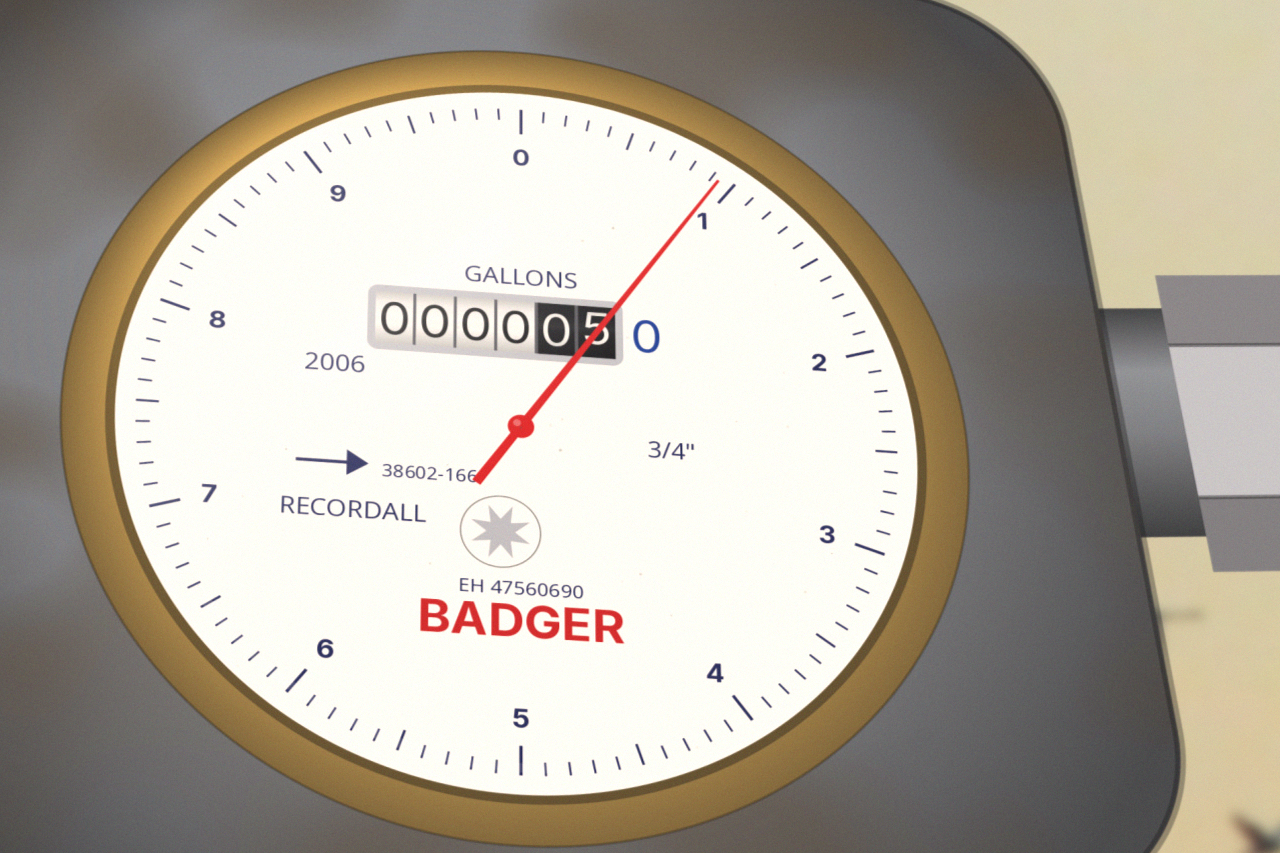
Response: 50.9 gal
